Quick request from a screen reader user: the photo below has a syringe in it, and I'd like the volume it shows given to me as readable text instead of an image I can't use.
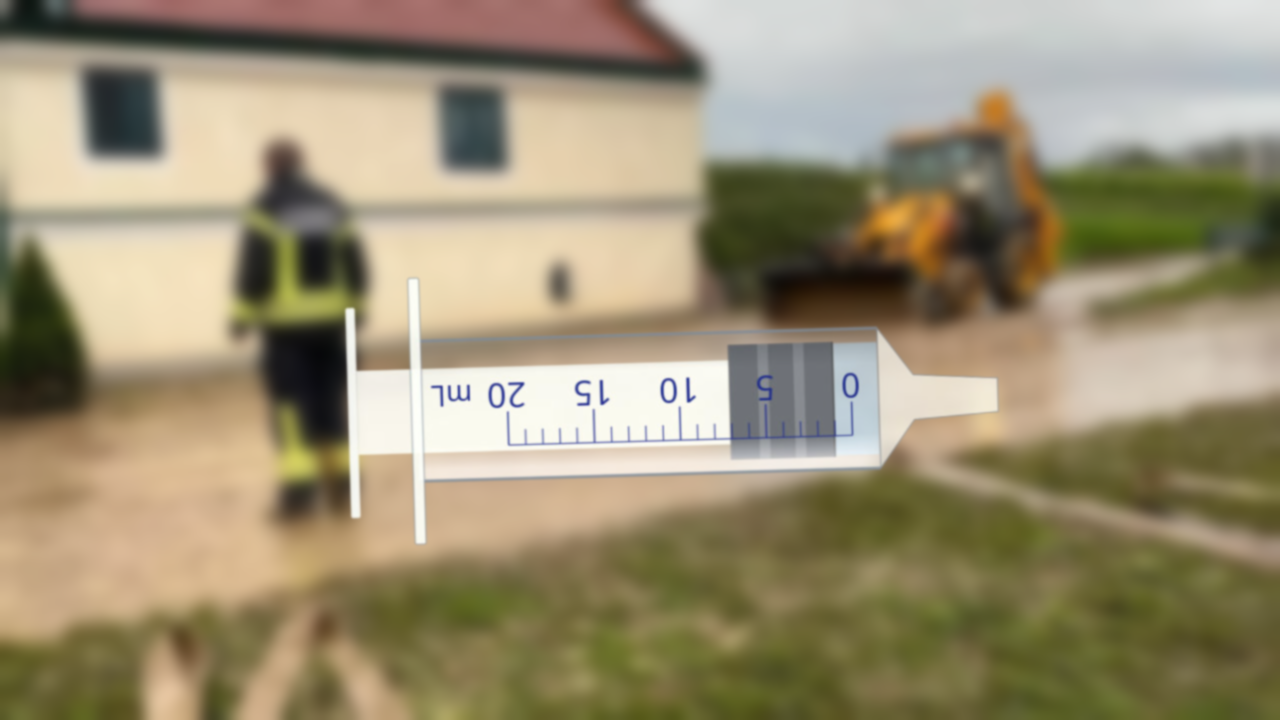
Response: 1 mL
